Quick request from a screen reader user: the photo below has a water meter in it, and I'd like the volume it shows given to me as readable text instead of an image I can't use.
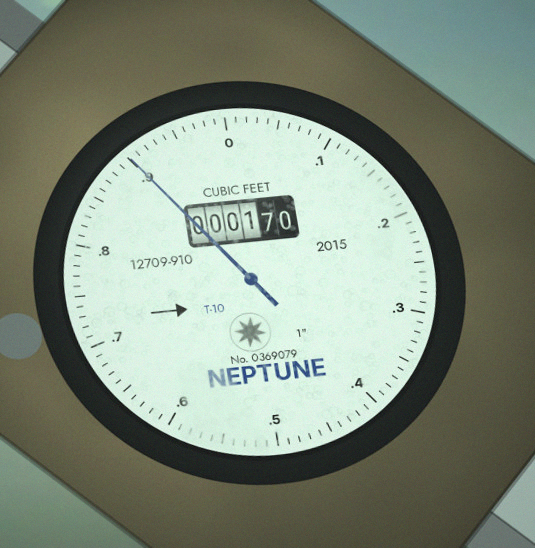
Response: 169.90 ft³
